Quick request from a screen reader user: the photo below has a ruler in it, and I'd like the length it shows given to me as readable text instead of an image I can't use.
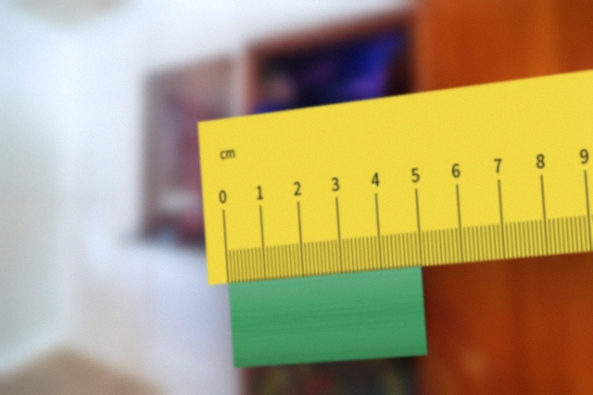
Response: 5 cm
